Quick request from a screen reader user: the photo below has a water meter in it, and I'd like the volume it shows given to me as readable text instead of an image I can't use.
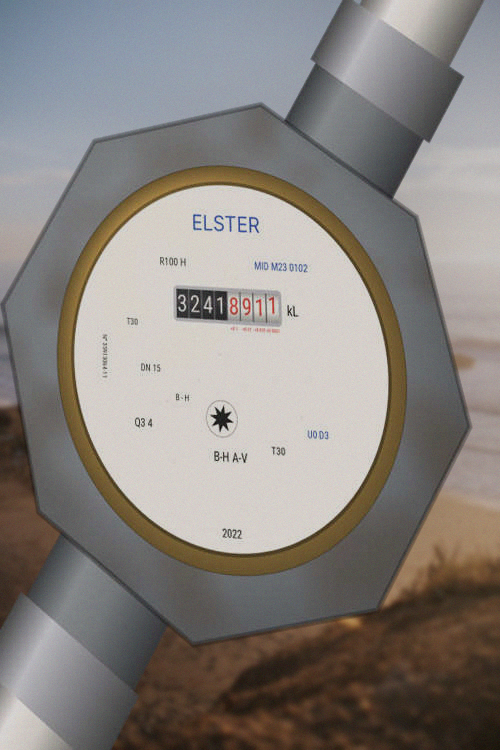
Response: 3241.8911 kL
